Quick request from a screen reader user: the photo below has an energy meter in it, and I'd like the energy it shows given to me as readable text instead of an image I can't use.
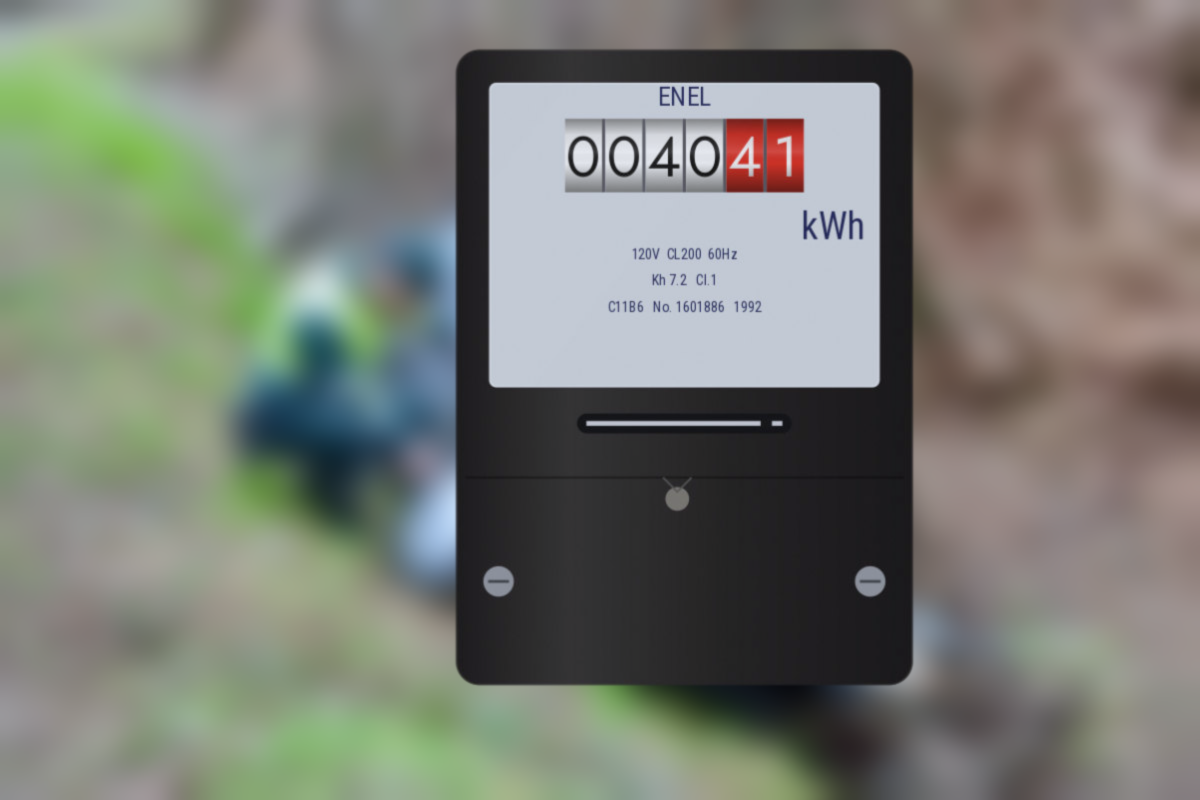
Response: 40.41 kWh
